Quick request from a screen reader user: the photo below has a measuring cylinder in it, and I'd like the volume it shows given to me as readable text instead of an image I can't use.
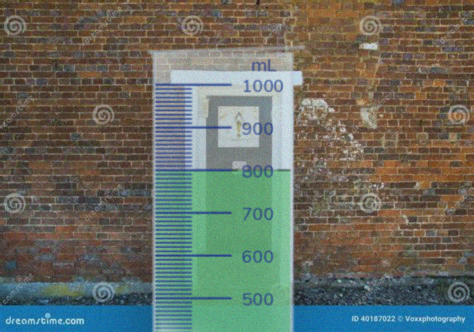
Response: 800 mL
